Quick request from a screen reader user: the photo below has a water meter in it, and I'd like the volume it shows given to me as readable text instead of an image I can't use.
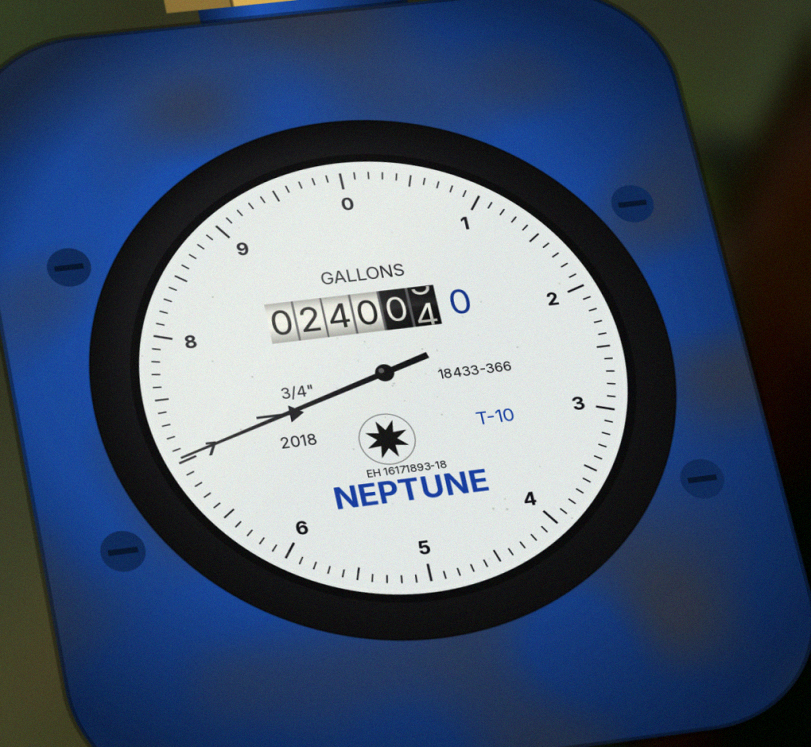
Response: 240037.0 gal
